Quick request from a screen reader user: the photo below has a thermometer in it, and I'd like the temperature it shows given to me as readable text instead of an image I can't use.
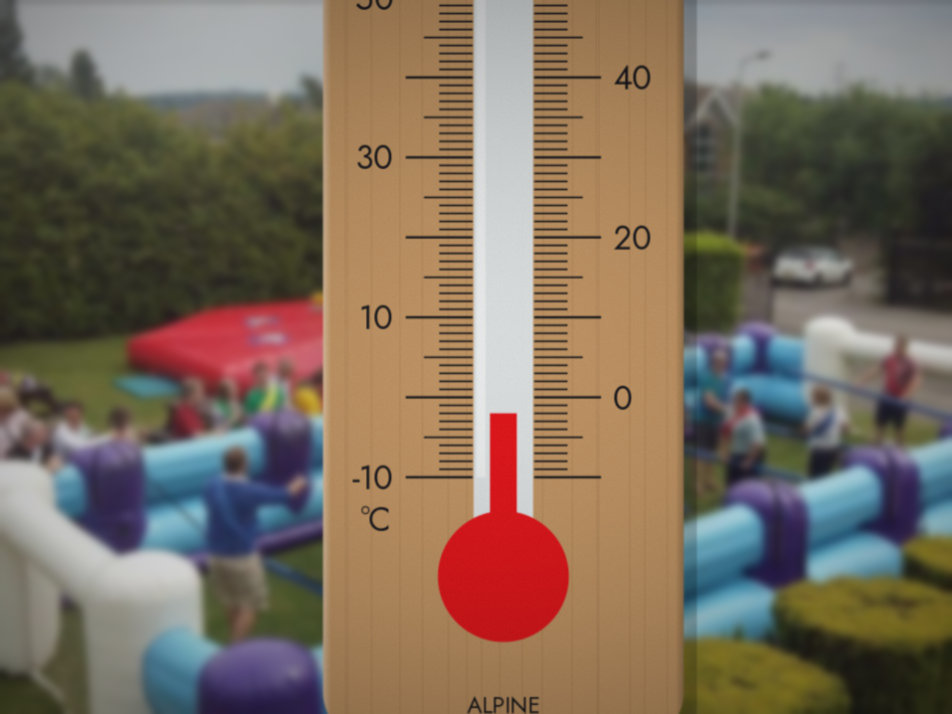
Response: -2 °C
